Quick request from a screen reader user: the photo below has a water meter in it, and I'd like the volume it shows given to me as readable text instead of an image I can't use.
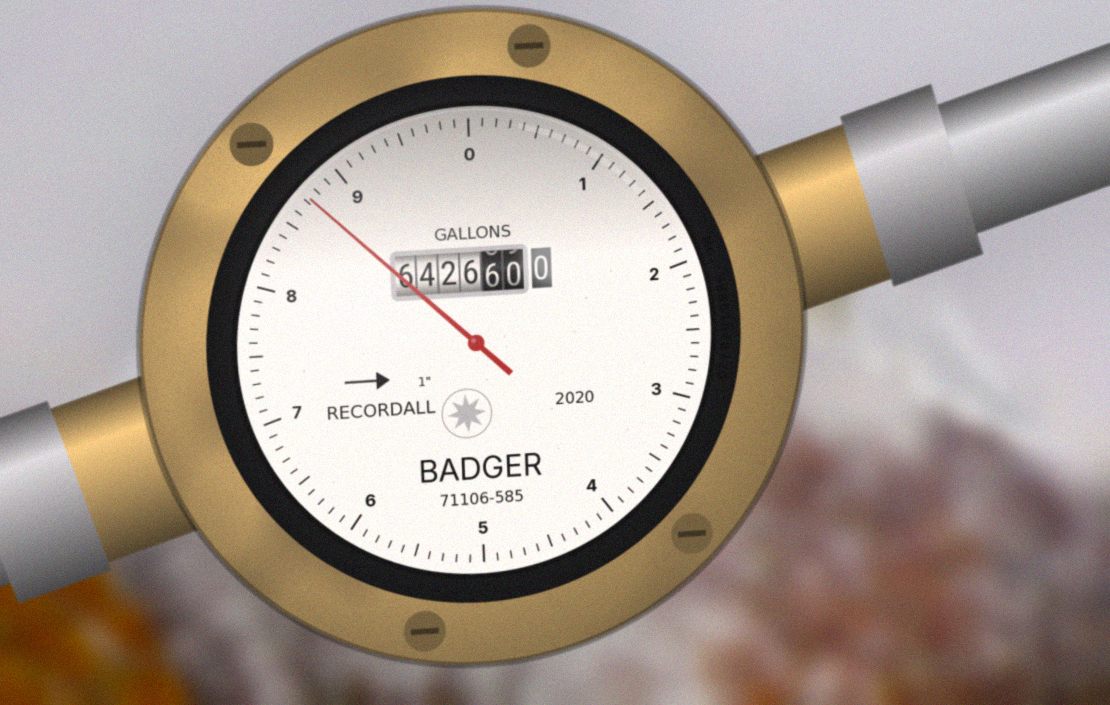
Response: 6426598.7 gal
